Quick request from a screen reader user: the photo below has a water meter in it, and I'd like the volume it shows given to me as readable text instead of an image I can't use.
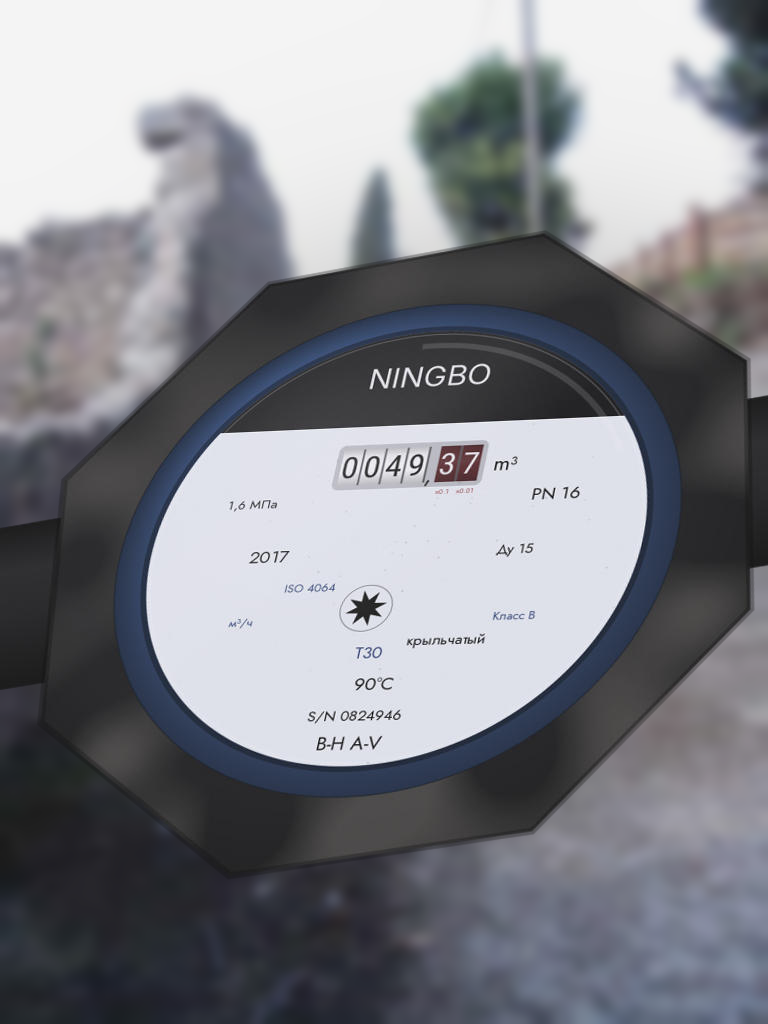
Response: 49.37 m³
